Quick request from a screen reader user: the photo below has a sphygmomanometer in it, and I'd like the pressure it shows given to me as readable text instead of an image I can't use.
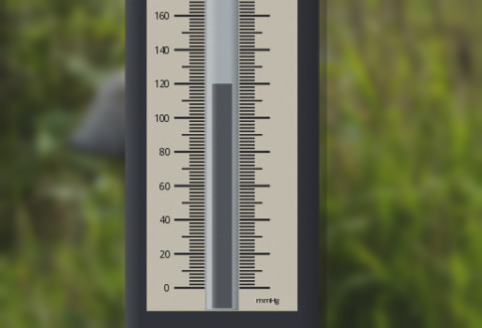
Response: 120 mmHg
